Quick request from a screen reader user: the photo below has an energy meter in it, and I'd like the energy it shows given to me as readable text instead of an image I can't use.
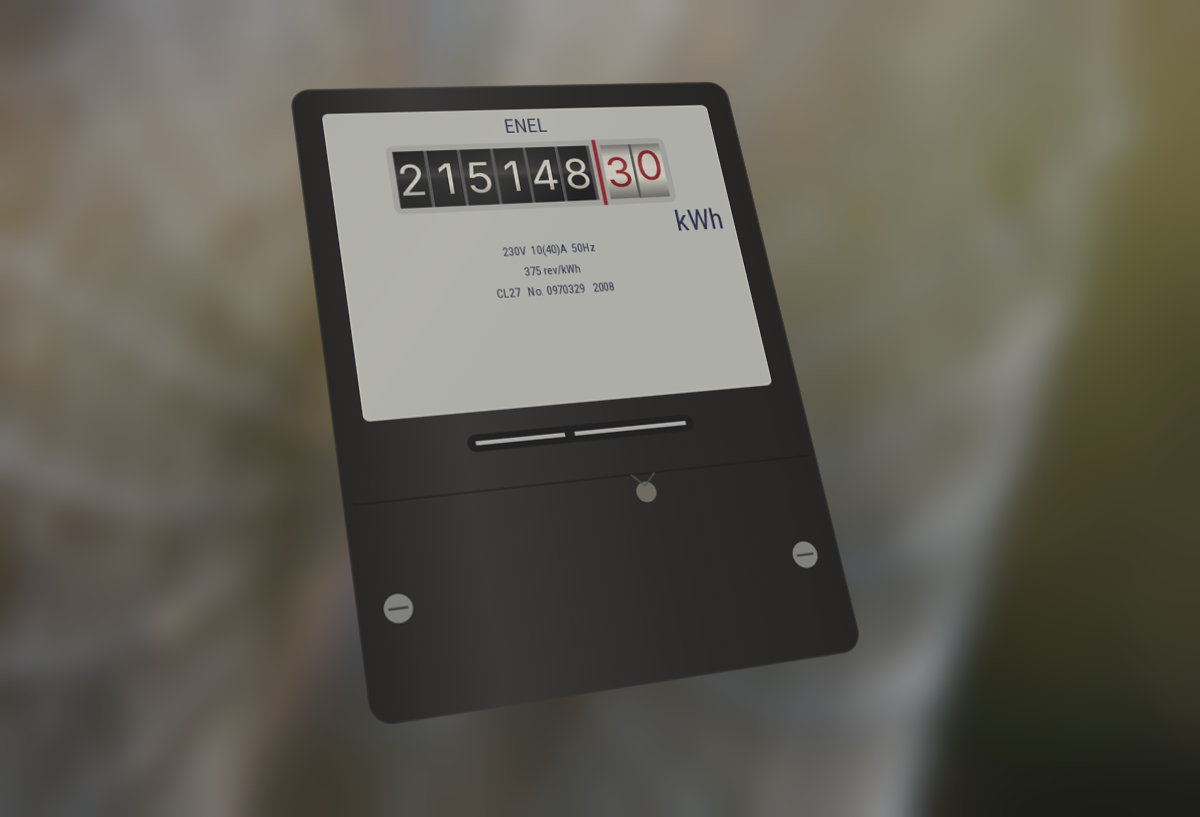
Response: 215148.30 kWh
